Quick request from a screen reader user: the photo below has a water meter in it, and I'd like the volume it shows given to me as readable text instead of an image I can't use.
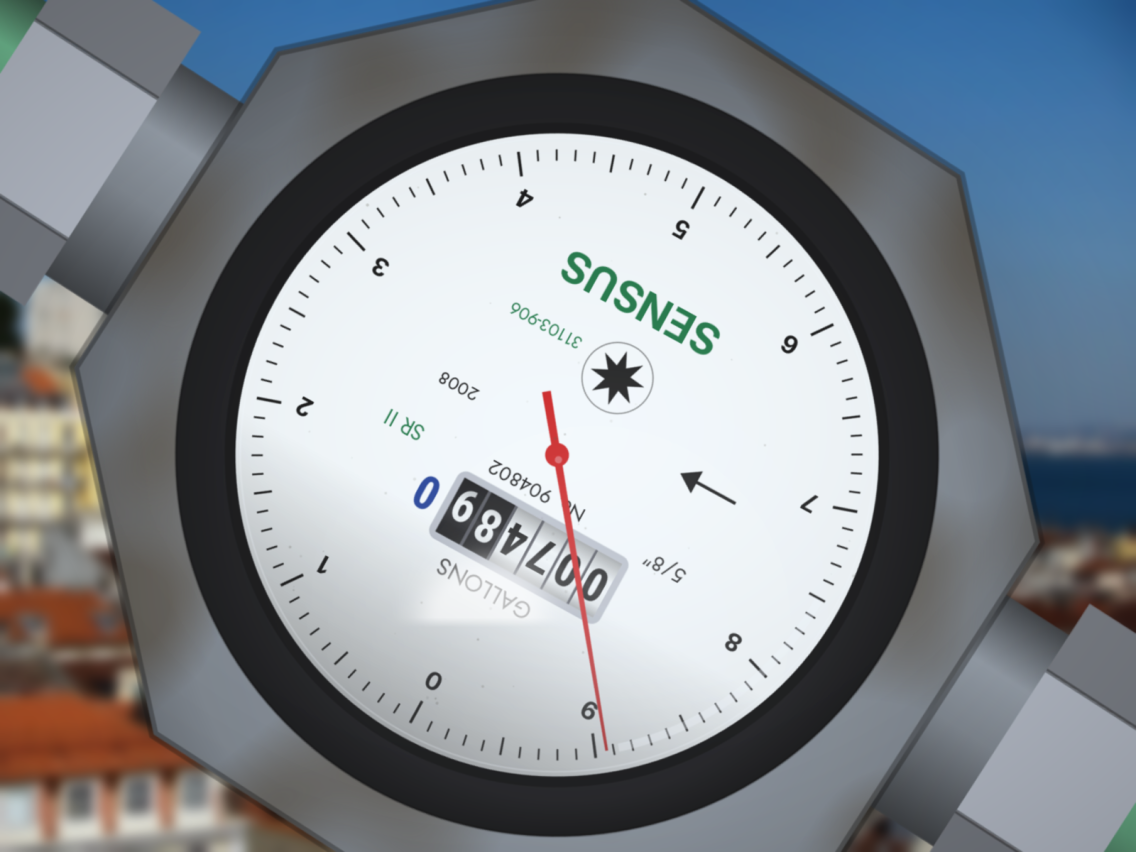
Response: 74888.9 gal
